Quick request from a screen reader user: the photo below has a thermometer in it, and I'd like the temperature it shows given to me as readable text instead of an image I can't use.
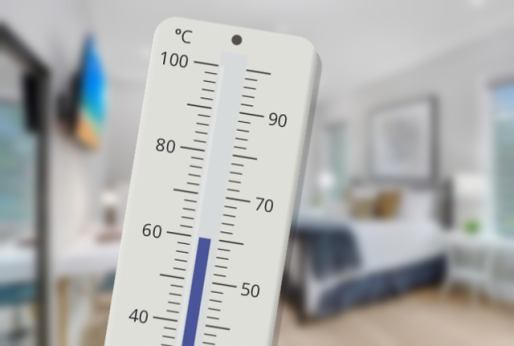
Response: 60 °C
